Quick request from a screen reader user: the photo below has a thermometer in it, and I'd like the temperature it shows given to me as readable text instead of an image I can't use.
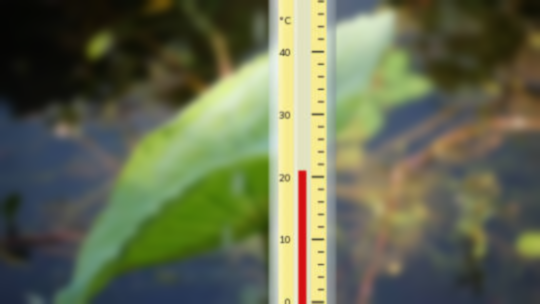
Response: 21 °C
